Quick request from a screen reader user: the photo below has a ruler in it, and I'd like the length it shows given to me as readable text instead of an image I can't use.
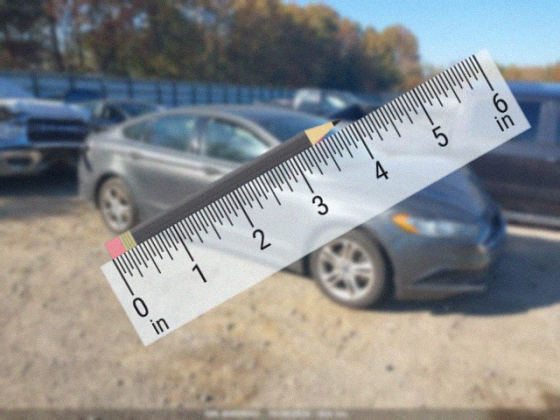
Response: 3.875 in
